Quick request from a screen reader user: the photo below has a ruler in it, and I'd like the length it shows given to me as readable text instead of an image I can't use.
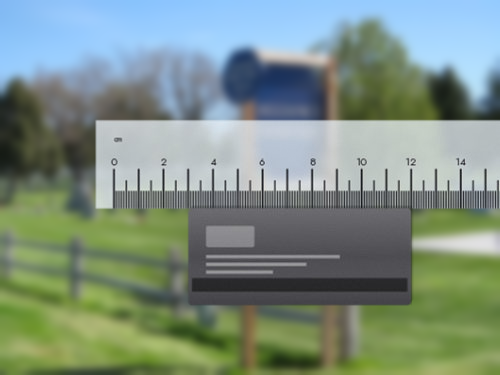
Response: 9 cm
